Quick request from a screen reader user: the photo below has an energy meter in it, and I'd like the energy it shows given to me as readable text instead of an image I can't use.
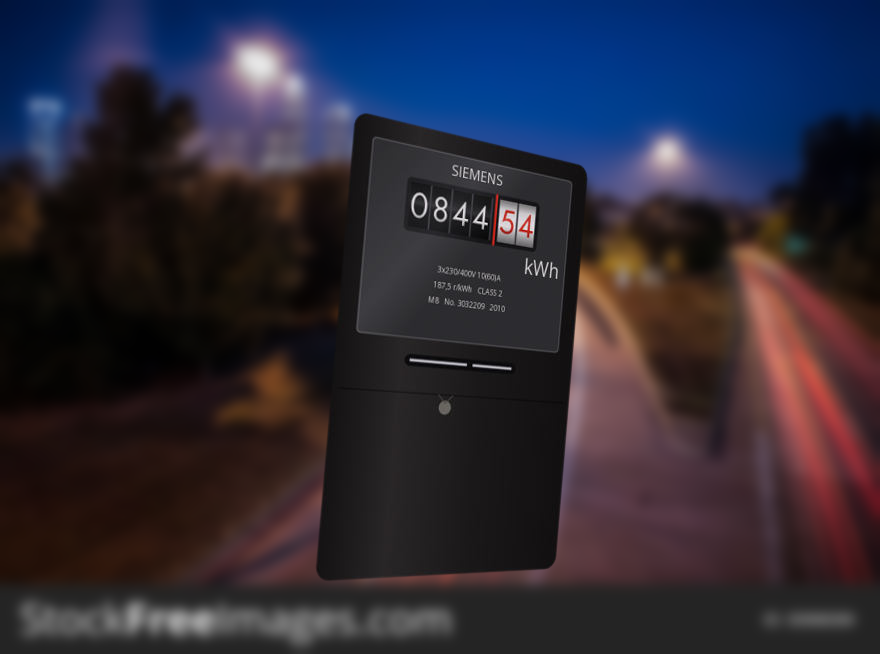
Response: 844.54 kWh
